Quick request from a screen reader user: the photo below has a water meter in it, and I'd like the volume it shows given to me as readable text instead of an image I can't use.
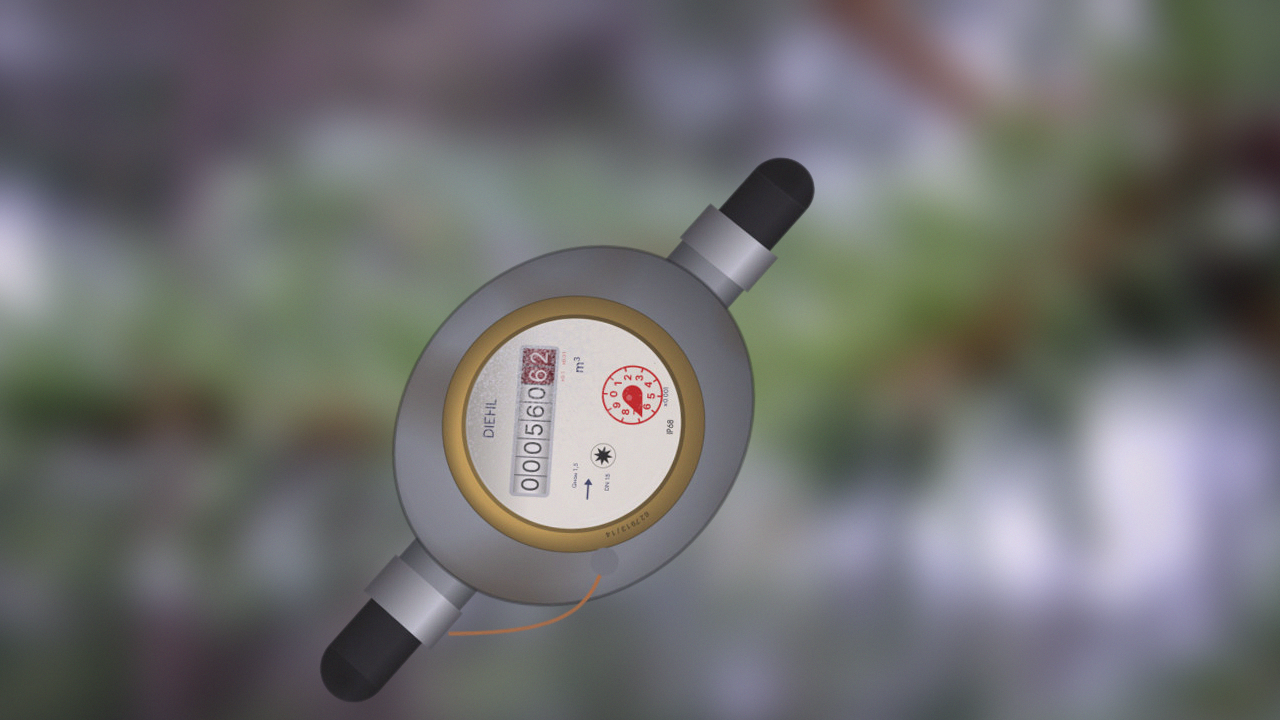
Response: 560.626 m³
